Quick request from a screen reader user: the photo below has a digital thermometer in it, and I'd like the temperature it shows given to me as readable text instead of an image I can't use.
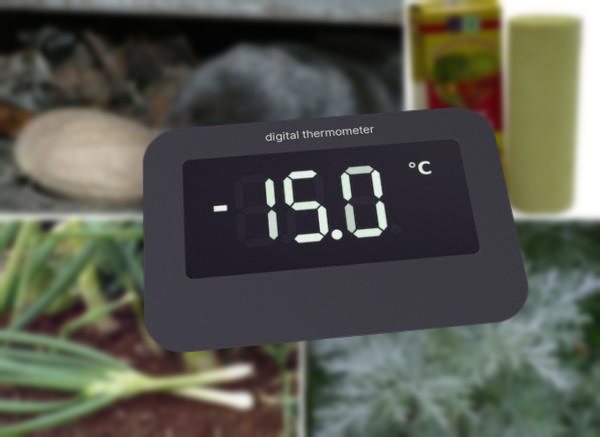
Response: -15.0 °C
